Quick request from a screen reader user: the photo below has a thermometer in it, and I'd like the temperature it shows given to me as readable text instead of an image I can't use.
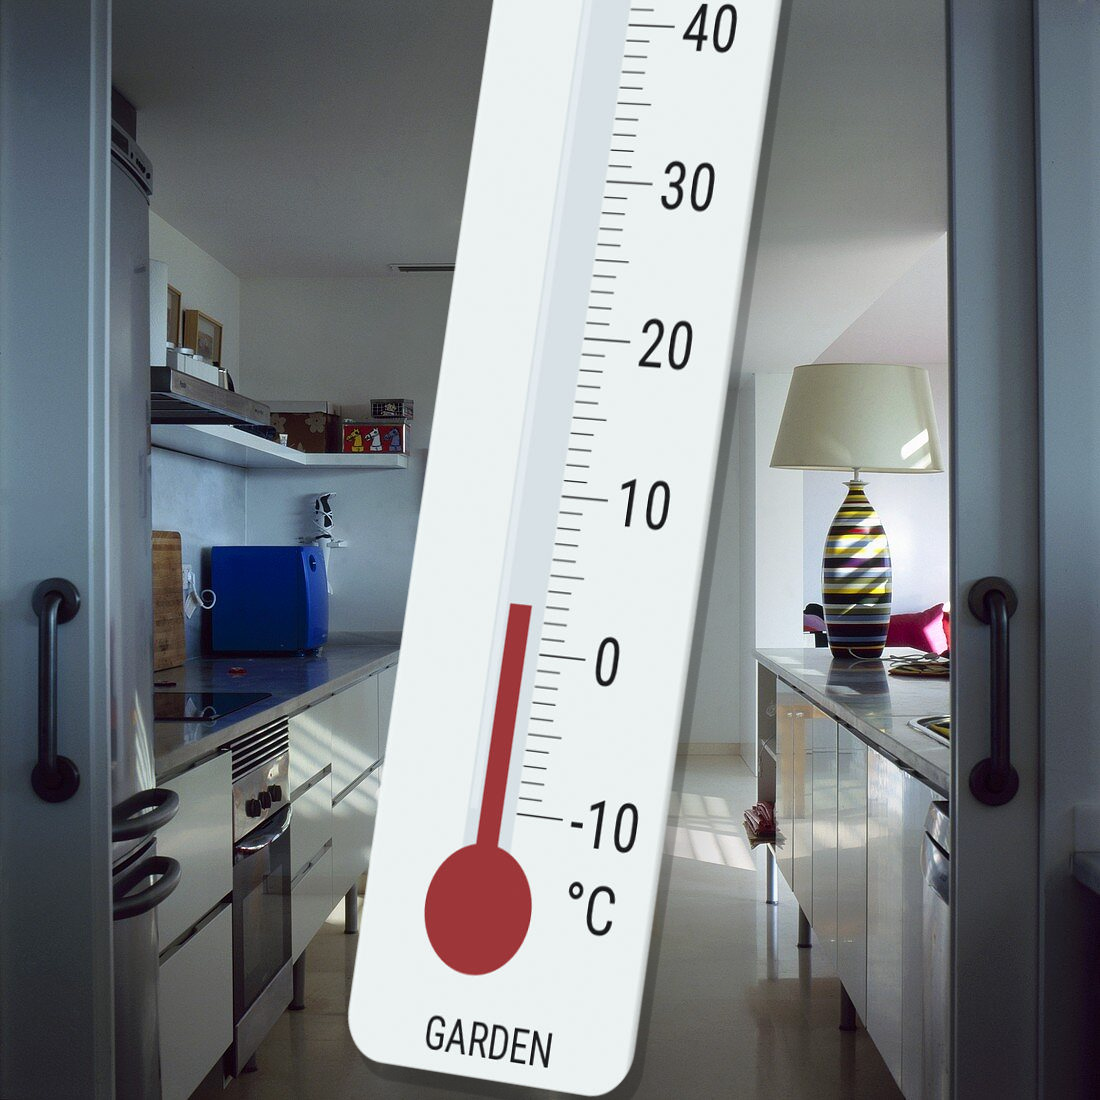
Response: 3 °C
